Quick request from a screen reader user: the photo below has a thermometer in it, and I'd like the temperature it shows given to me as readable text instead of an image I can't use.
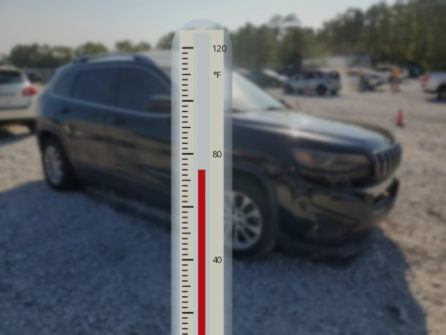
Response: 74 °F
